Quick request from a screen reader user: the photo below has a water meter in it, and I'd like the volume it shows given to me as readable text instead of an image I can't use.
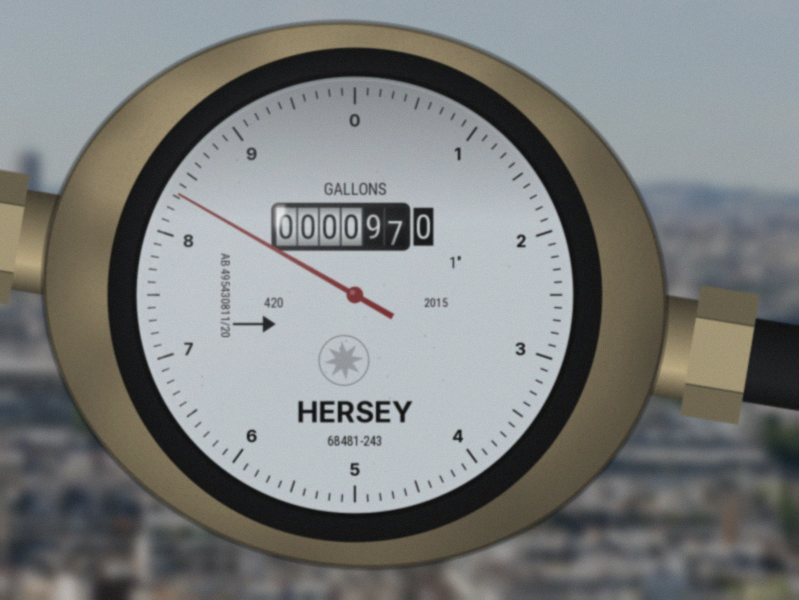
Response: 968.3 gal
